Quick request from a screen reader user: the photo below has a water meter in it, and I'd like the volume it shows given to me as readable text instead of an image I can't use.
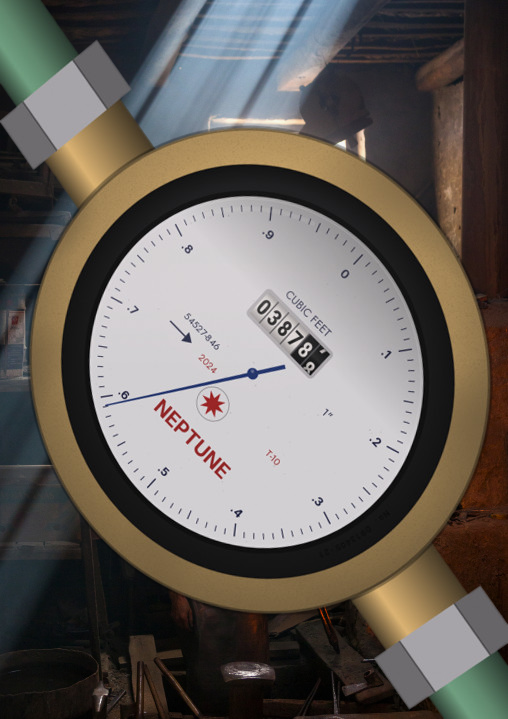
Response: 38787.59 ft³
